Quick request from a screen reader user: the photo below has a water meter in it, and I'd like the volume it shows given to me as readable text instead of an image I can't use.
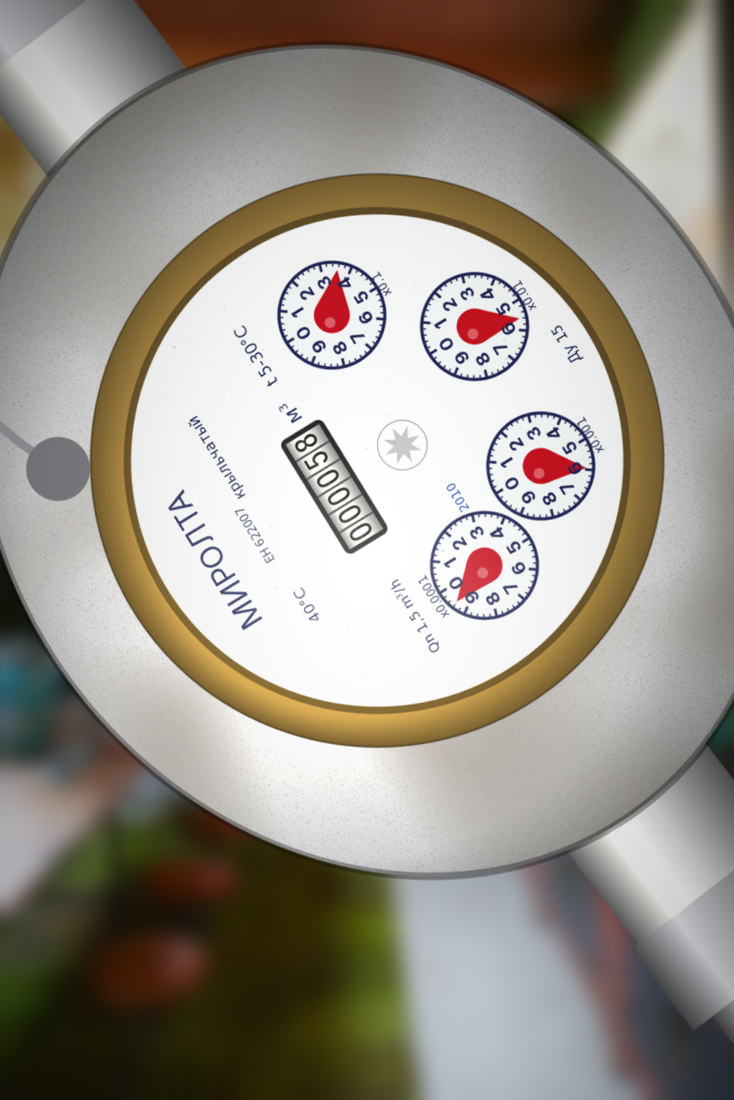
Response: 58.3559 m³
